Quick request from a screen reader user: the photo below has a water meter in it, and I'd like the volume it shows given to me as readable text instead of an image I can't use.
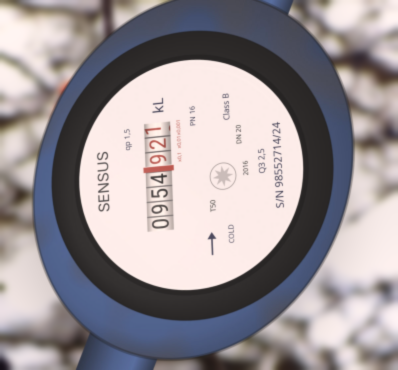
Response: 954.921 kL
